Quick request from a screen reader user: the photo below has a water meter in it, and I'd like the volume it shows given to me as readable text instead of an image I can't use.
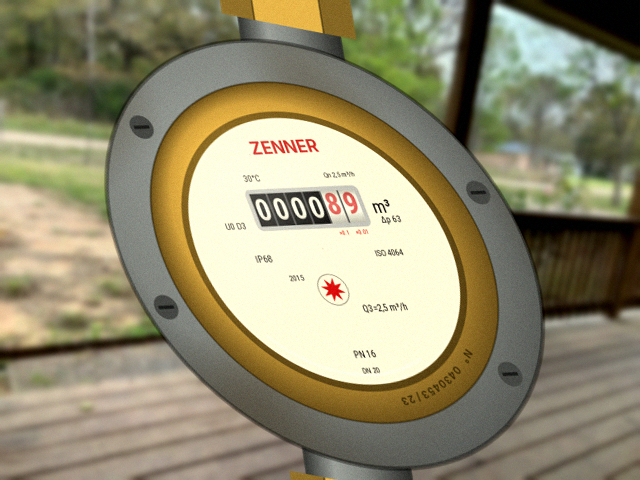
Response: 0.89 m³
